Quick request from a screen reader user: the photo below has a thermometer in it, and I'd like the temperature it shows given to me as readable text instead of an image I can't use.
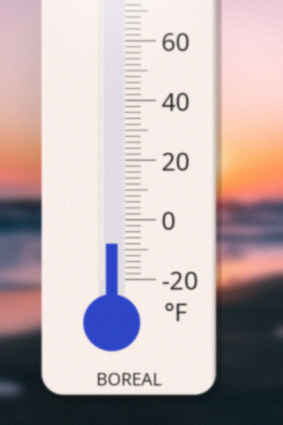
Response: -8 °F
